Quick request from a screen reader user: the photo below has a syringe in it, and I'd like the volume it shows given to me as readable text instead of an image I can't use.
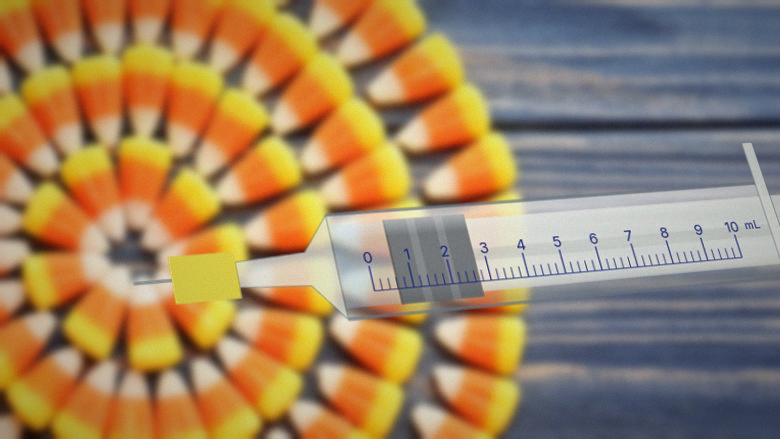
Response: 0.6 mL
